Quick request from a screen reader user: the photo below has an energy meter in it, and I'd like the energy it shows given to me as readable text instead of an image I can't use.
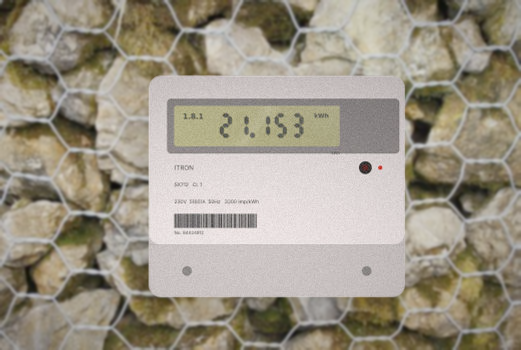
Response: 21.153 kWh
